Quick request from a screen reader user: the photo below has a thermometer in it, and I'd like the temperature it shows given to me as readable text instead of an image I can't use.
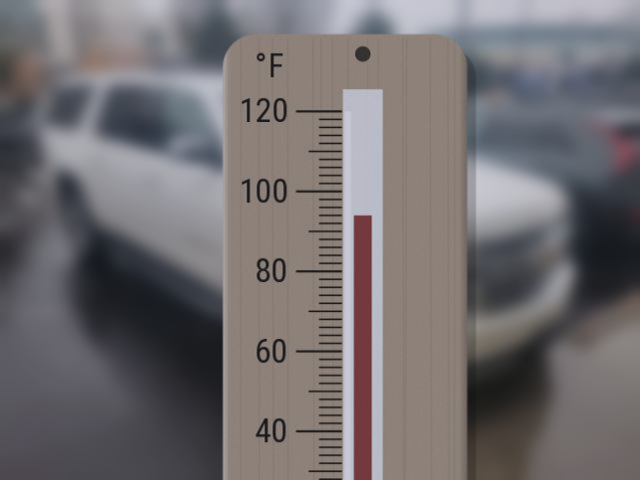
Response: 94 °F
